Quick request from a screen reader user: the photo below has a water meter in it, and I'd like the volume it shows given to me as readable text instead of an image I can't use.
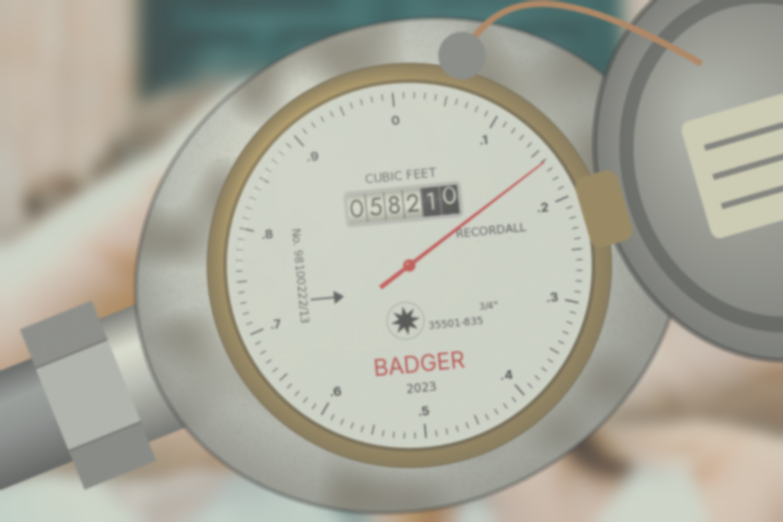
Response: 58210.16 ft³
